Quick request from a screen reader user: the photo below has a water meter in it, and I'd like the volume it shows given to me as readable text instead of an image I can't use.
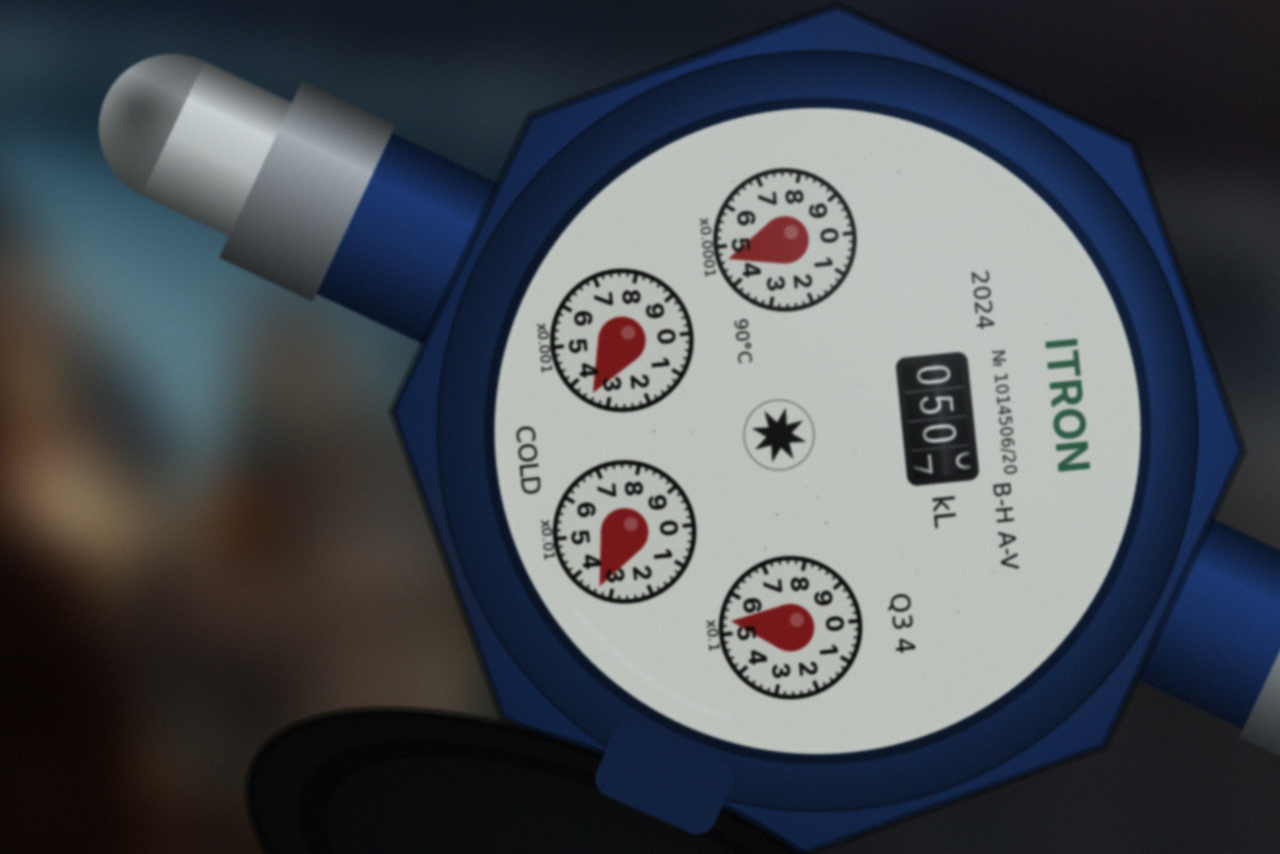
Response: 506.5334 kL
